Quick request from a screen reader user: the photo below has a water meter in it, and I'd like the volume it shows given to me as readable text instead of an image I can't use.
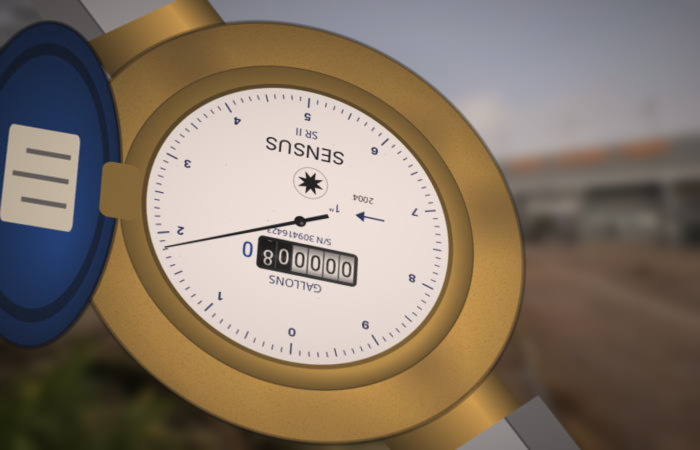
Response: 81.8 gal
